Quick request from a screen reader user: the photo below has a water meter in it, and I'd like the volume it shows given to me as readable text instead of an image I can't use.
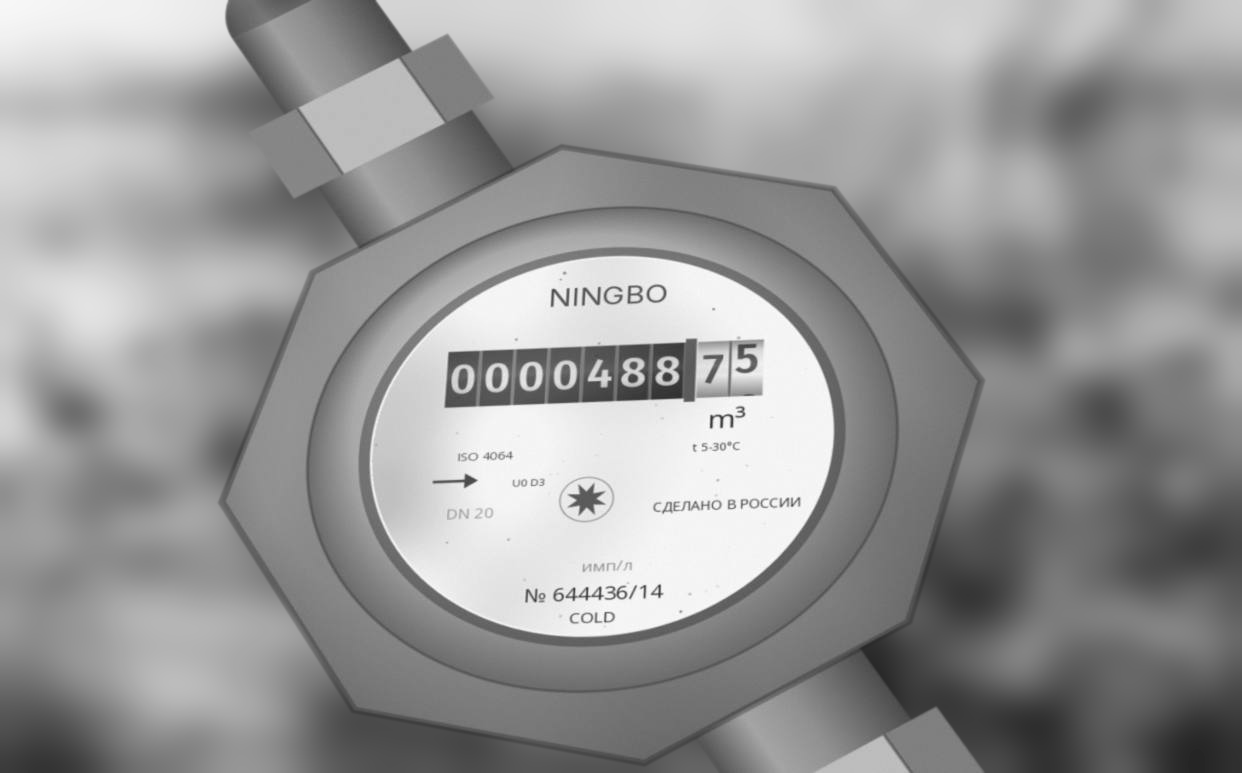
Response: 488.75 m³
